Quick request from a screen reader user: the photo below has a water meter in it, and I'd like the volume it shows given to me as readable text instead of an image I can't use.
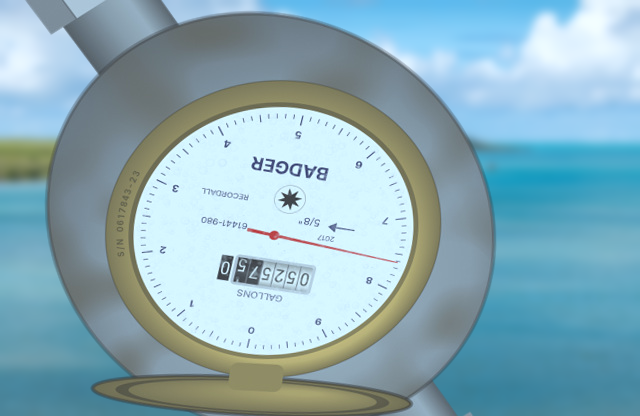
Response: 525747.6 gal
